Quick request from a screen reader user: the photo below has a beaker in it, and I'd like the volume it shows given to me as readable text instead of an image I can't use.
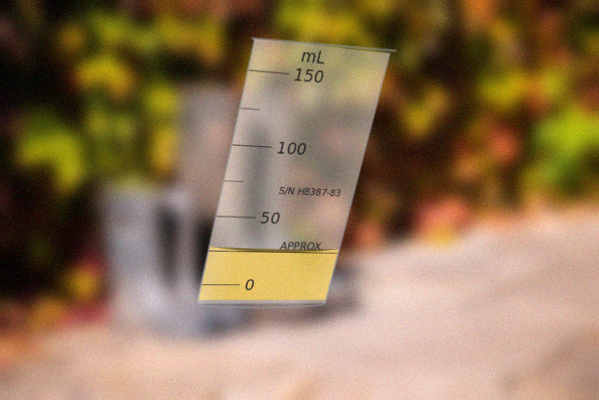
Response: 25 mL
